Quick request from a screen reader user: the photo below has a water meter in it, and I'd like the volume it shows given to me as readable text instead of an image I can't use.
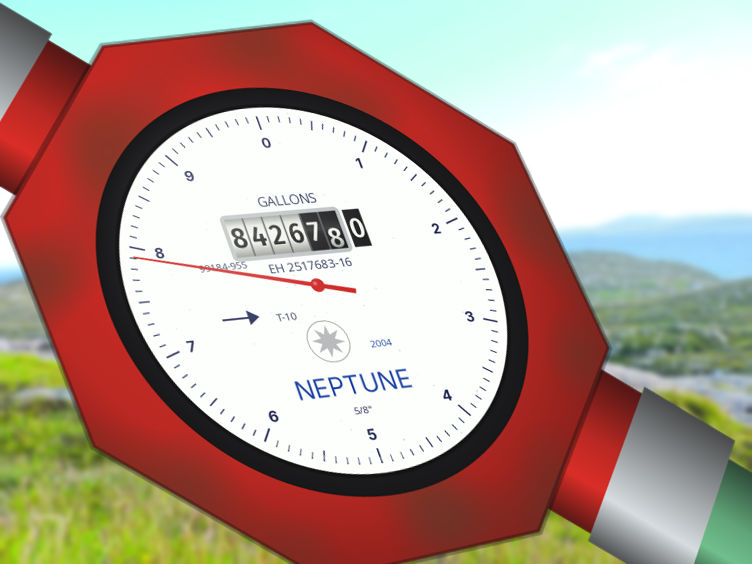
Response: 8426777.9 gal
